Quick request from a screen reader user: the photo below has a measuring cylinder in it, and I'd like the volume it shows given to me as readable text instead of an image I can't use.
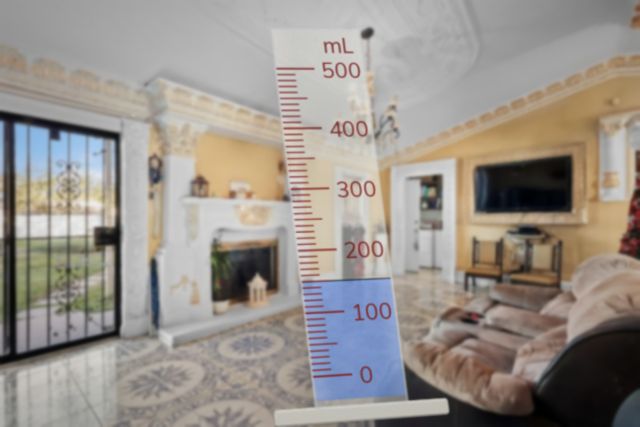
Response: 150 mL
